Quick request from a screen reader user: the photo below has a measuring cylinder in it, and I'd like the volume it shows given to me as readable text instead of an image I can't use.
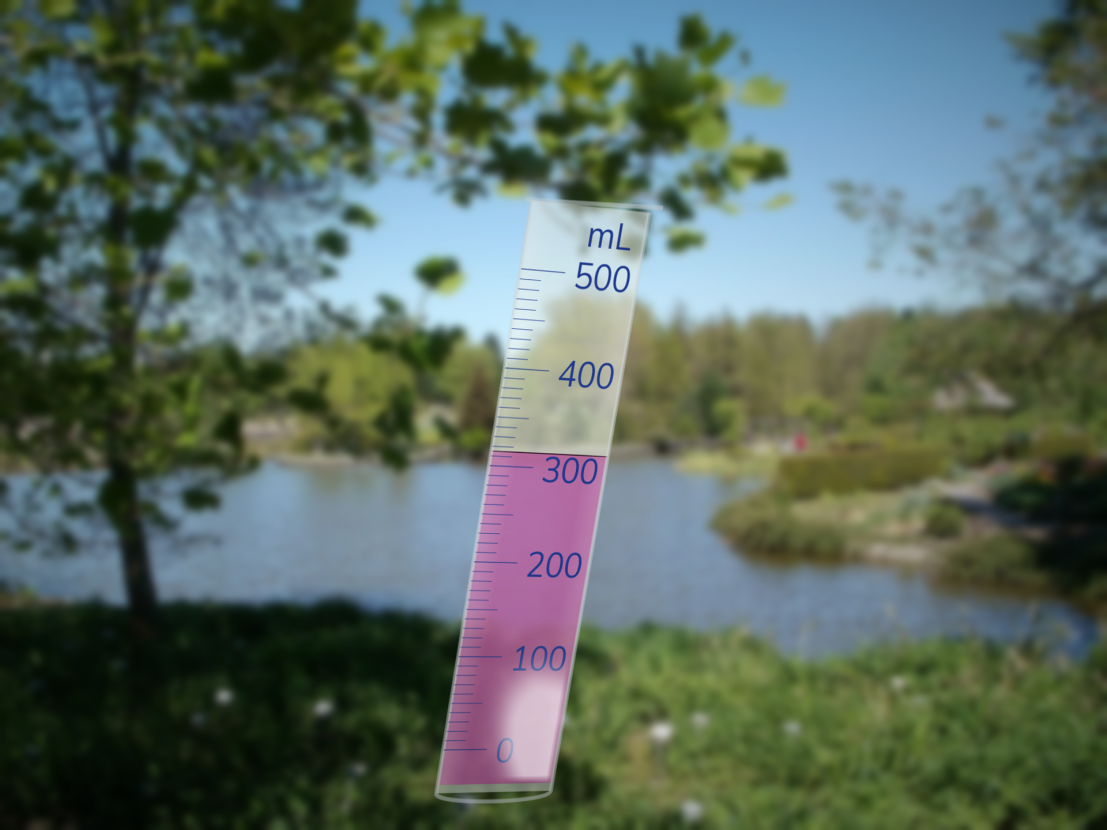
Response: 315 mL
